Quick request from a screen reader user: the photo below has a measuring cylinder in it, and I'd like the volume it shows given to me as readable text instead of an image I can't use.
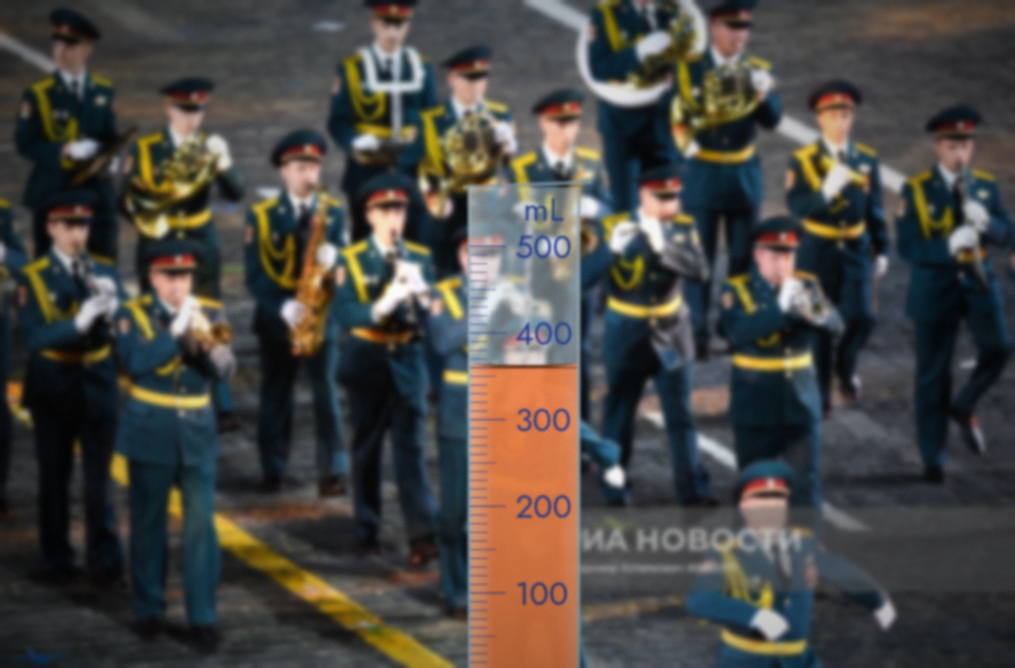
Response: 360 mL
